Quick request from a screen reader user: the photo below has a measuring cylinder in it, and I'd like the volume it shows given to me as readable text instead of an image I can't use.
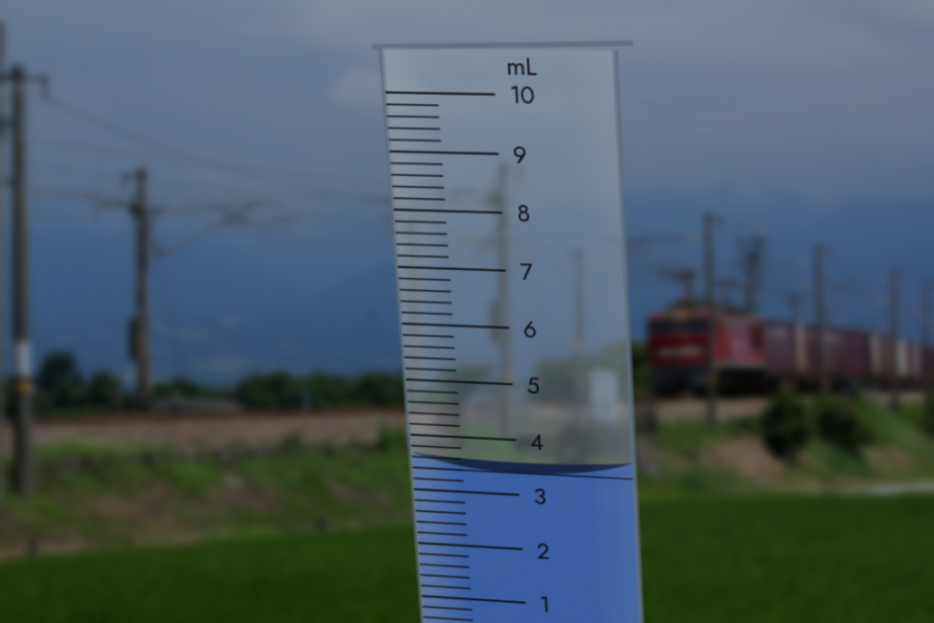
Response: 3.4 mL
